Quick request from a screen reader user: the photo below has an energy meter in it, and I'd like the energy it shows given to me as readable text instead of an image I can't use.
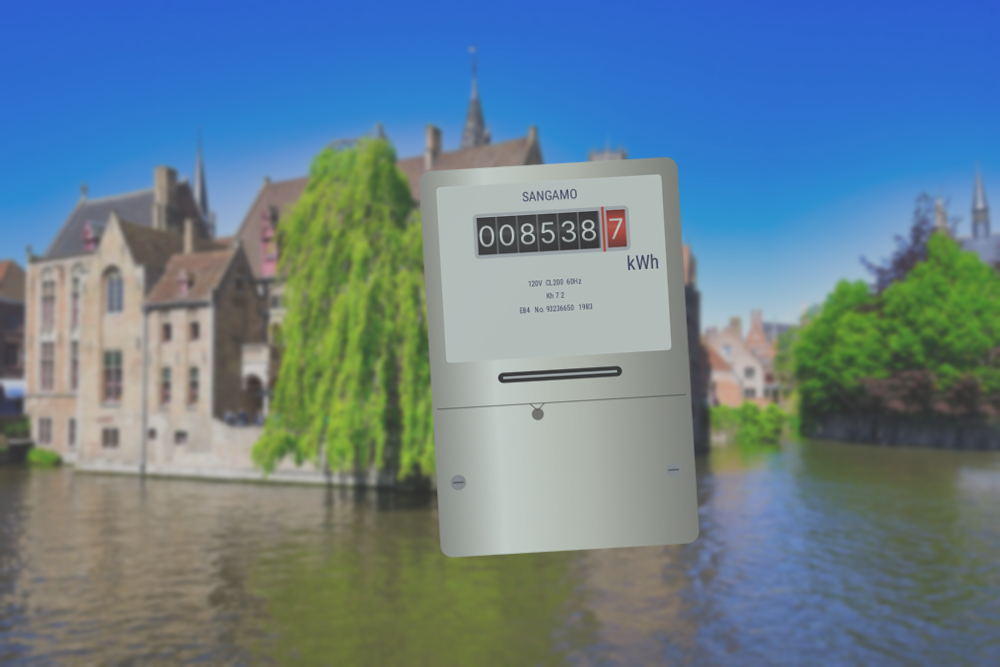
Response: 8538.7 kWh
